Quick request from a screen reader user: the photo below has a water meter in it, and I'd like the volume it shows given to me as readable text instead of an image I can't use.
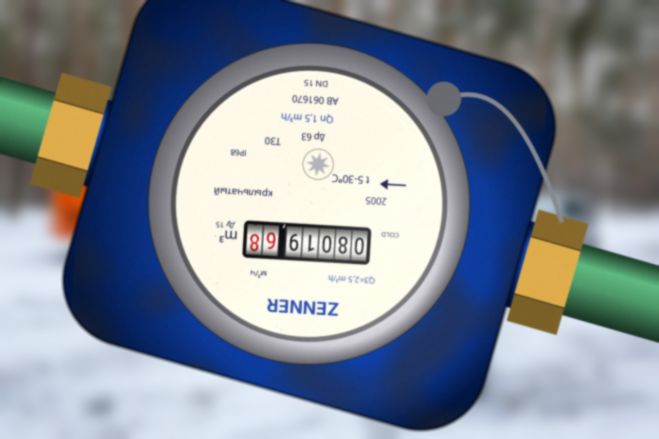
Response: 8019.68 m³
